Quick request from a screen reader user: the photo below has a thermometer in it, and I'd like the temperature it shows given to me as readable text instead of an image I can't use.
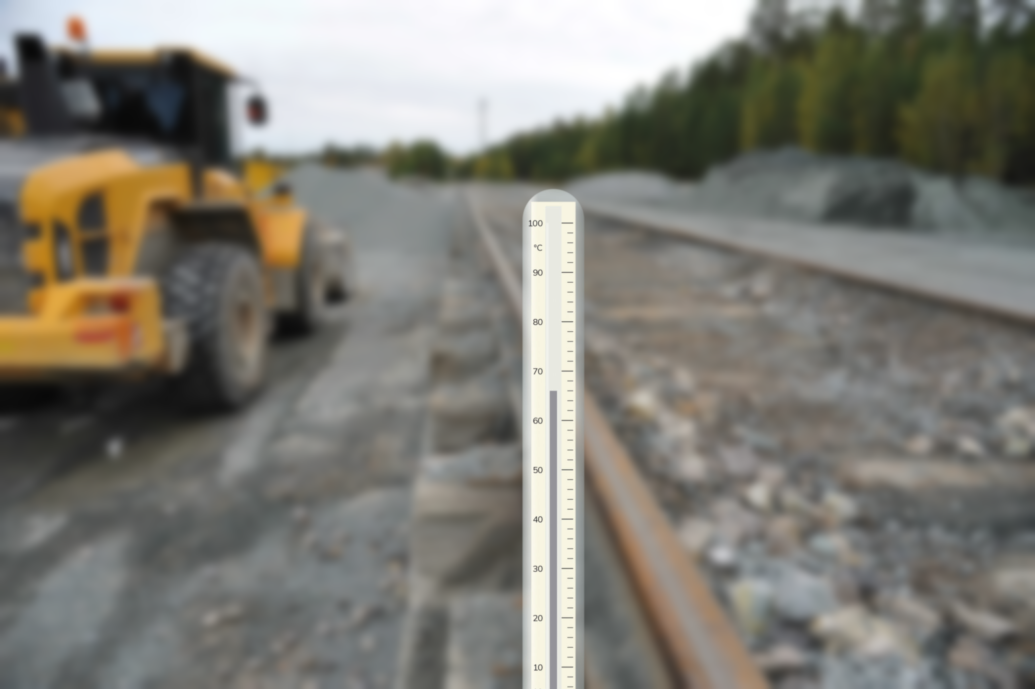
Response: 66 °C
